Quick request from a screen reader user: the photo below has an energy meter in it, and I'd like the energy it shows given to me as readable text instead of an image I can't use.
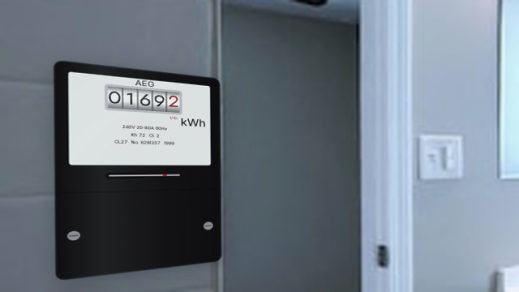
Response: 169.2 kWh
